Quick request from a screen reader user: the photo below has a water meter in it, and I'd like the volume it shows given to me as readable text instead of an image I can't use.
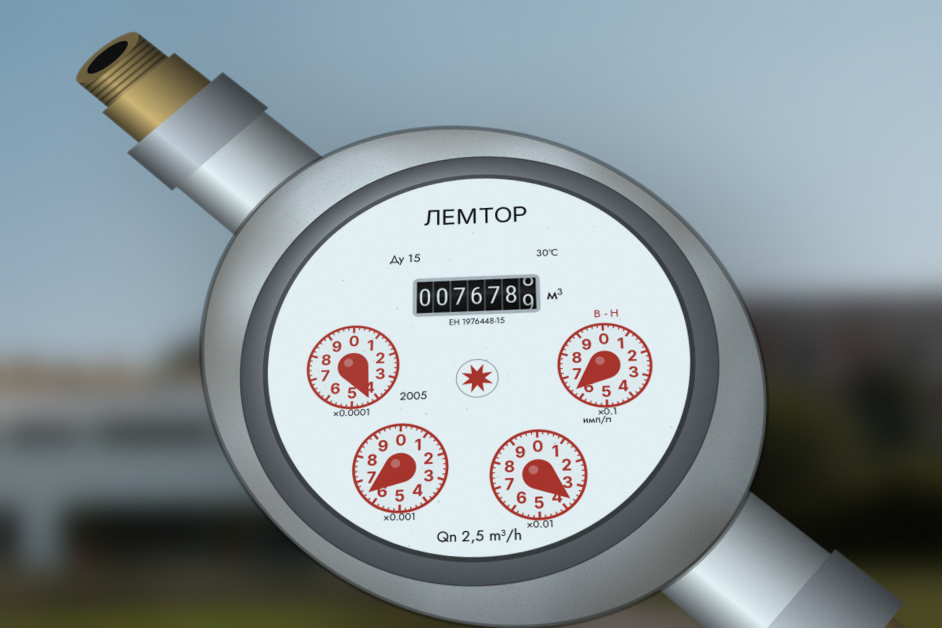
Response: 76788.6364 m³
